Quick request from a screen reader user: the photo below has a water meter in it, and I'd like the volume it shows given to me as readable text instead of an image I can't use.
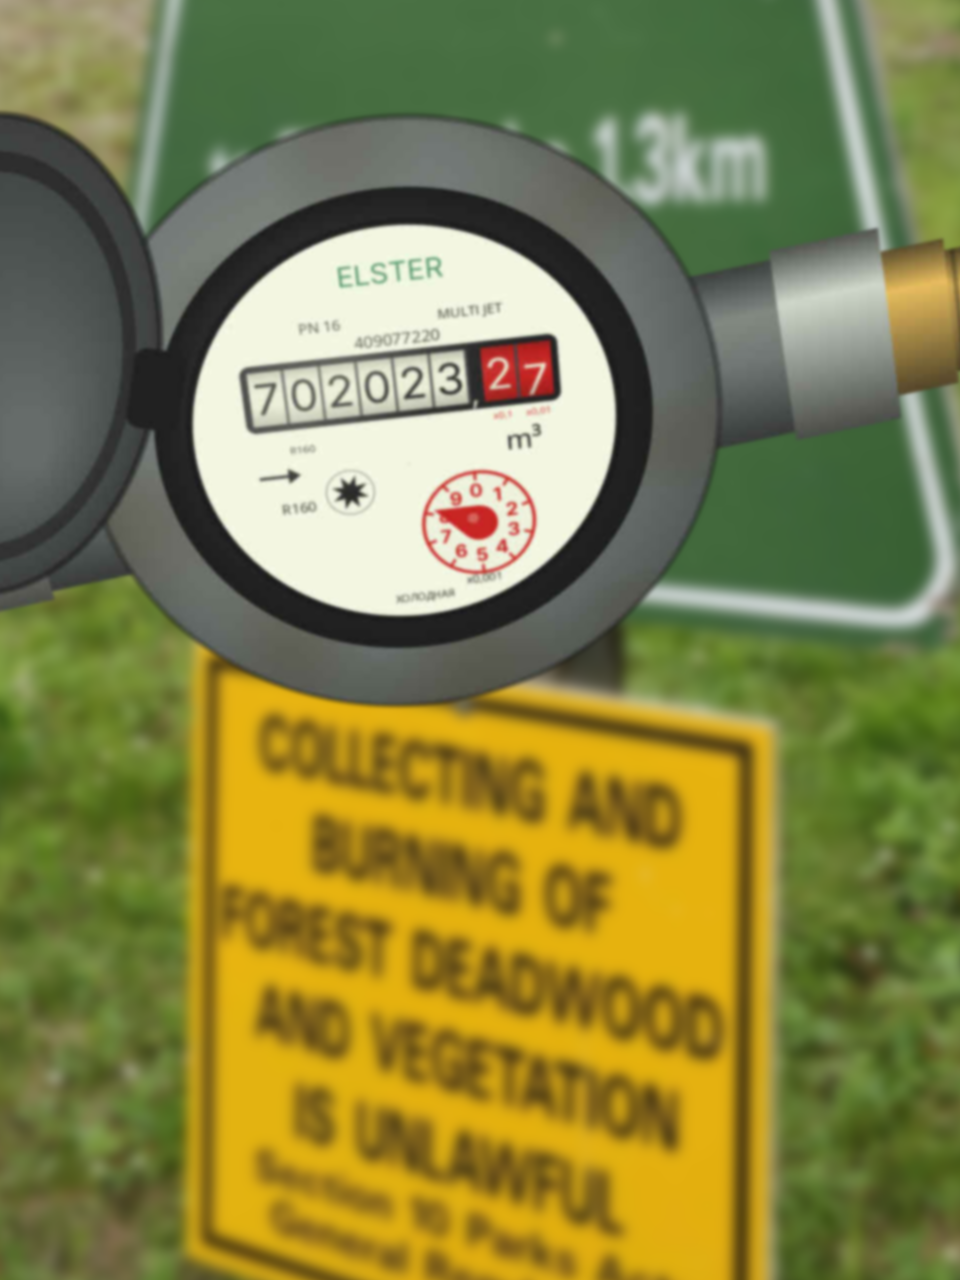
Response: 702023.268 m³
